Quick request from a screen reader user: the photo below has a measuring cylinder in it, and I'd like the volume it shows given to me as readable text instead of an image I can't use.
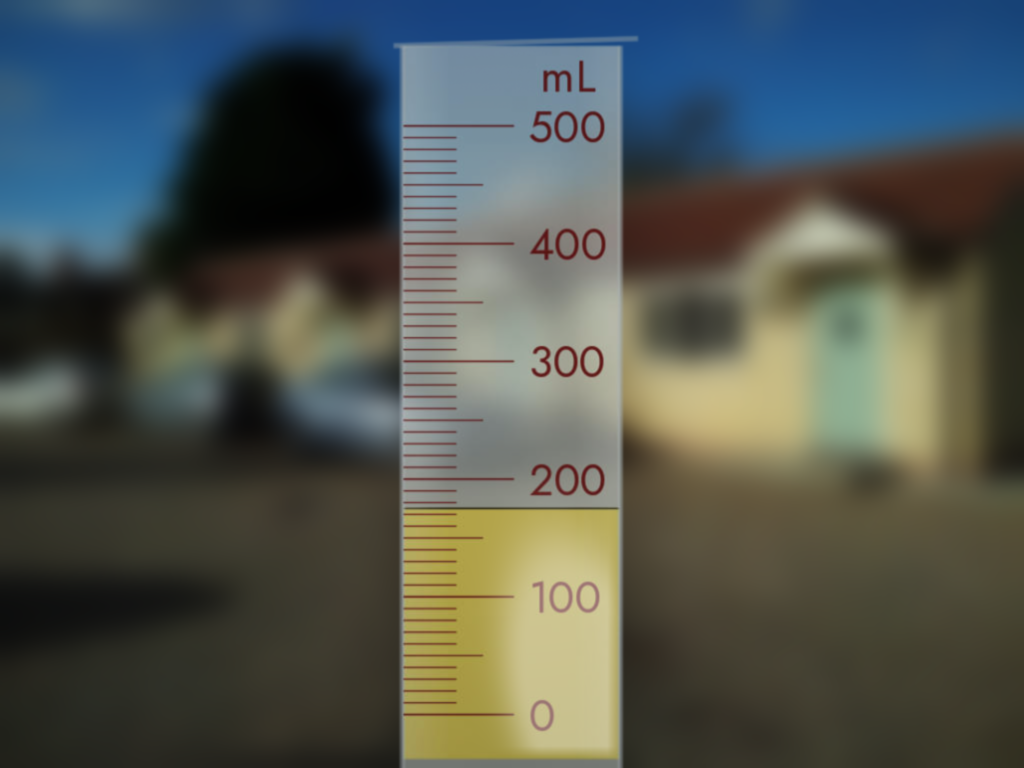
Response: 175 mL
